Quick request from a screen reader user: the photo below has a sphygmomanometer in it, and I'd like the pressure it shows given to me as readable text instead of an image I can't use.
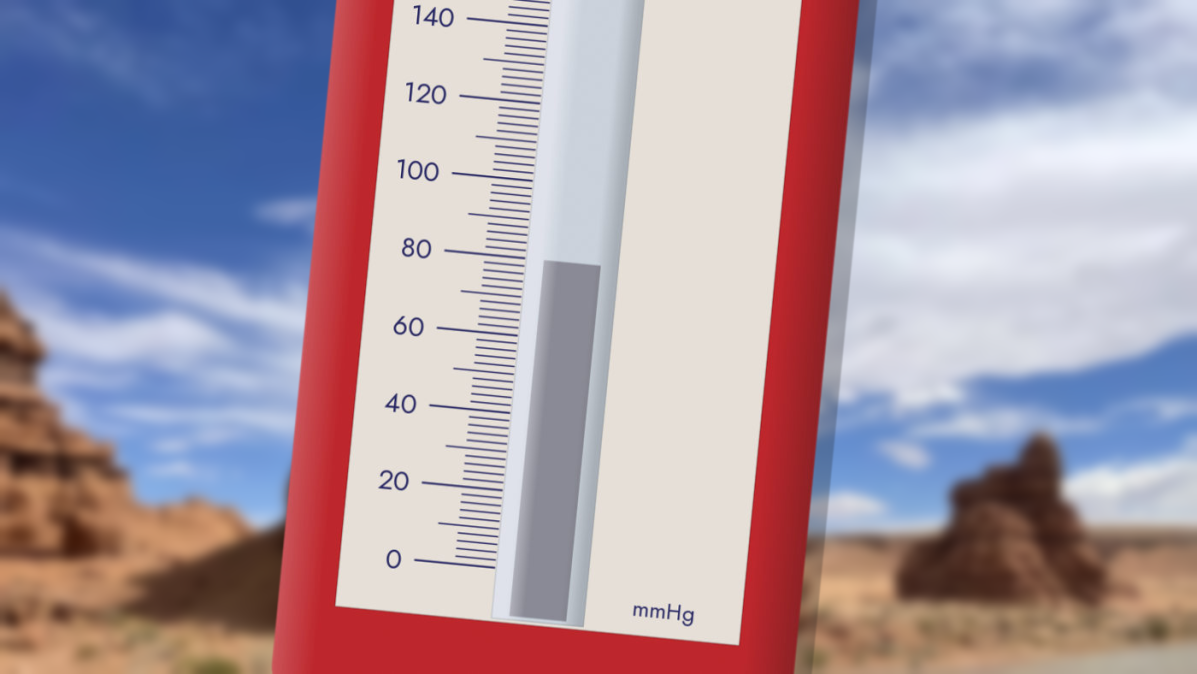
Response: 80 mmHg
